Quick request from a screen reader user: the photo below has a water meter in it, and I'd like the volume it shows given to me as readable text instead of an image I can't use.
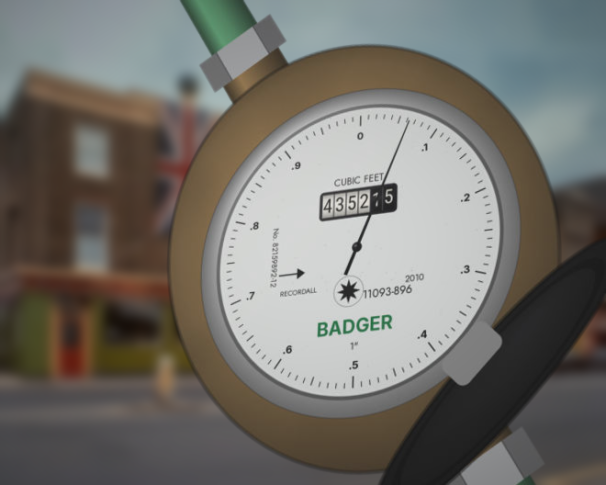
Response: 435215.06 ft³
